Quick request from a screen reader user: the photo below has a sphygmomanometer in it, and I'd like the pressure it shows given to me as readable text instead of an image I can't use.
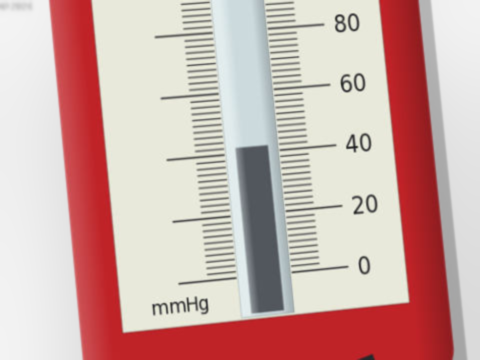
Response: 42 mmHg
